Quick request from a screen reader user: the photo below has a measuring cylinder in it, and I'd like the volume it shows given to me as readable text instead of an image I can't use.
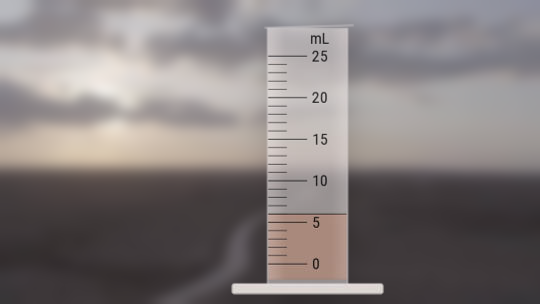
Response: 6 mL
